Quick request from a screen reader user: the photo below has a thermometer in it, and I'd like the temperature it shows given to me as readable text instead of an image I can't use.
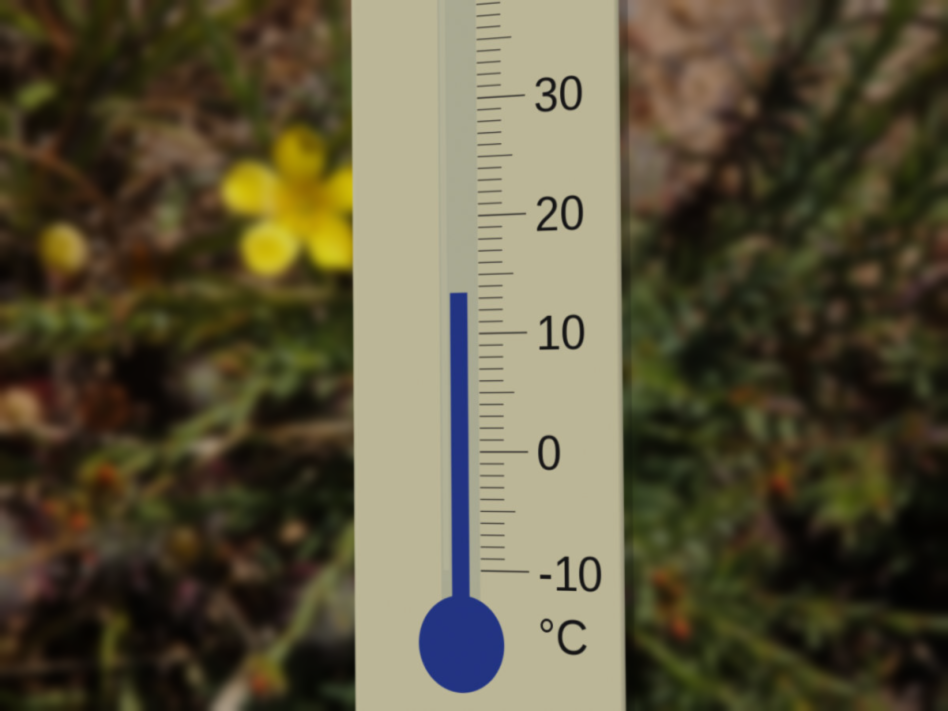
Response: 13.5 °C
